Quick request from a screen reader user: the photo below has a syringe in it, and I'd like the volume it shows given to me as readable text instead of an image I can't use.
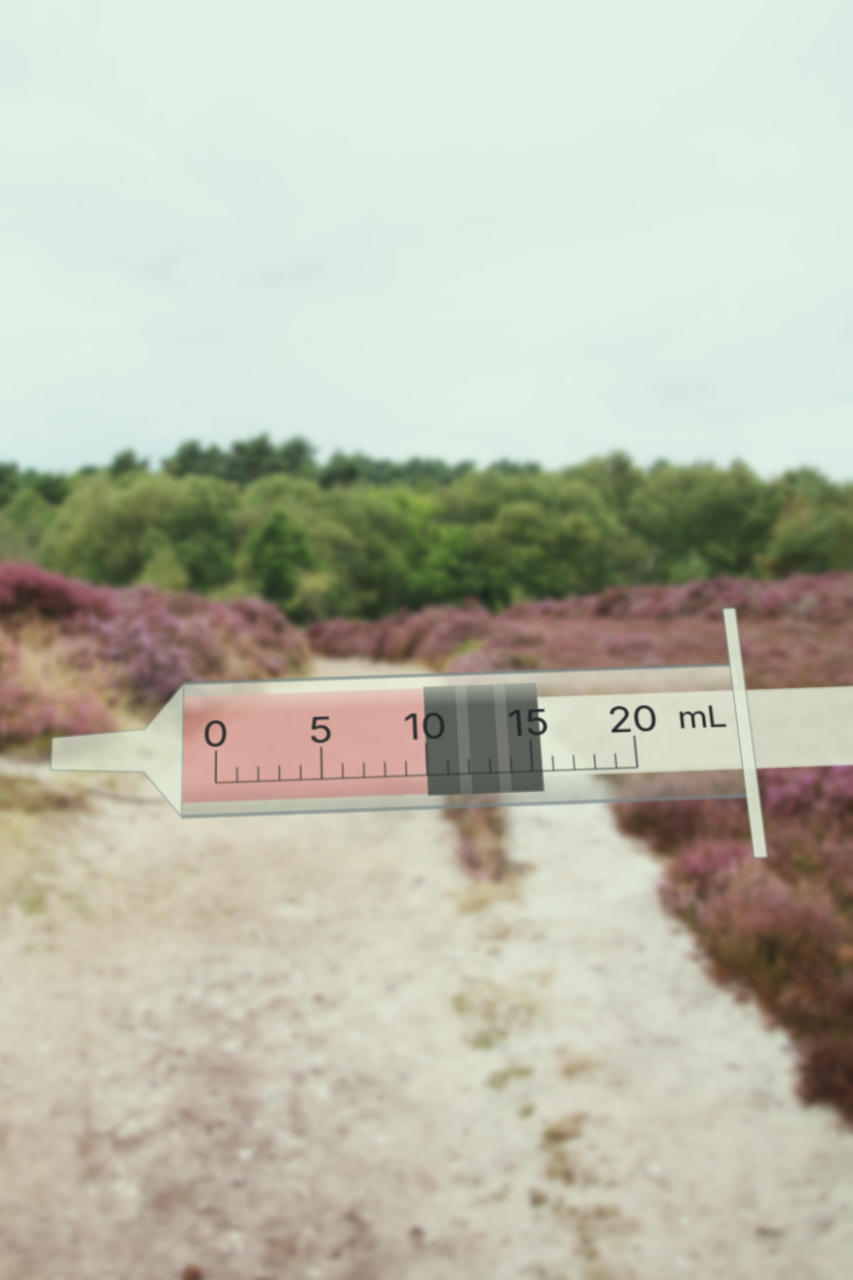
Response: 10 mL
